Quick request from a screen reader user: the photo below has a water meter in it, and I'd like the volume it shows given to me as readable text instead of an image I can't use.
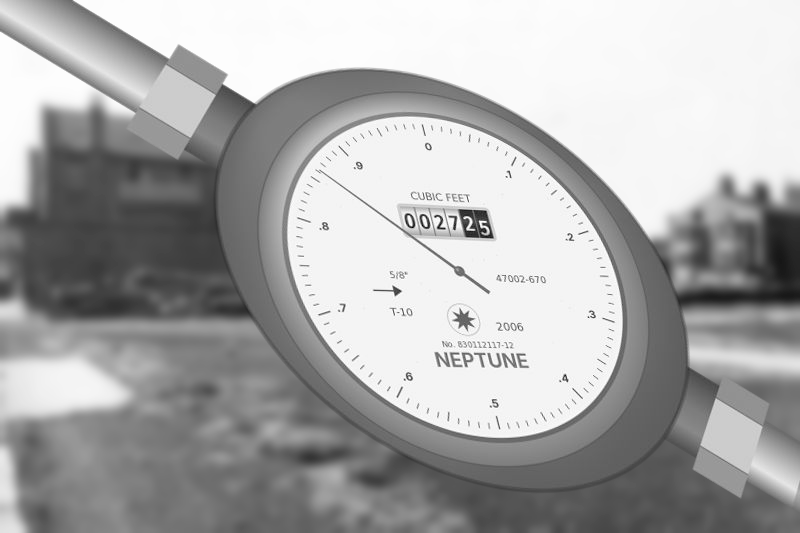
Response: 2724.86 ft³
